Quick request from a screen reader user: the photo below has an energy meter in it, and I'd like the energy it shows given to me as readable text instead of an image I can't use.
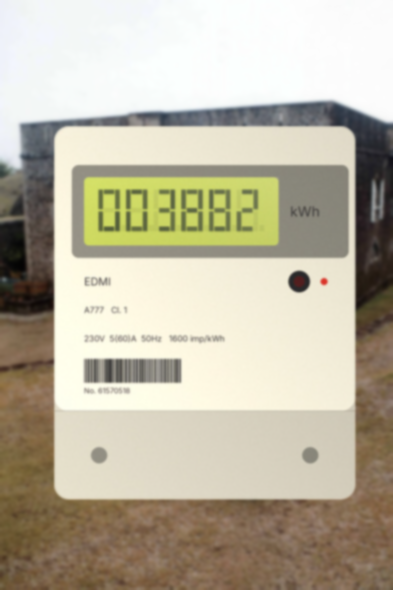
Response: 3882 kWh
